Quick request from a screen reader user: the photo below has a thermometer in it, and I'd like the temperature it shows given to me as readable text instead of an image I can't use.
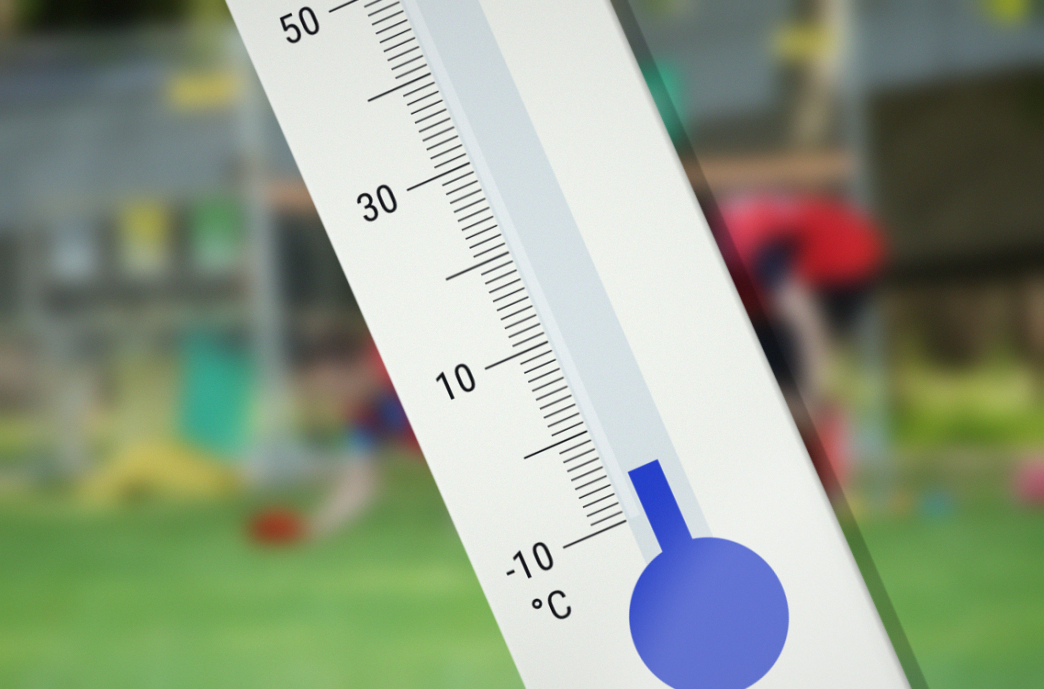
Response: -5.5 °C
